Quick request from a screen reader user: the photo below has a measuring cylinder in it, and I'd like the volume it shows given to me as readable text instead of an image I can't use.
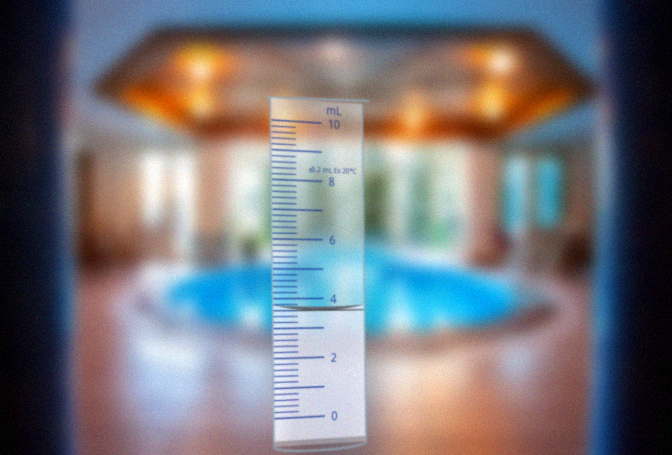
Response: 3.6 mL
